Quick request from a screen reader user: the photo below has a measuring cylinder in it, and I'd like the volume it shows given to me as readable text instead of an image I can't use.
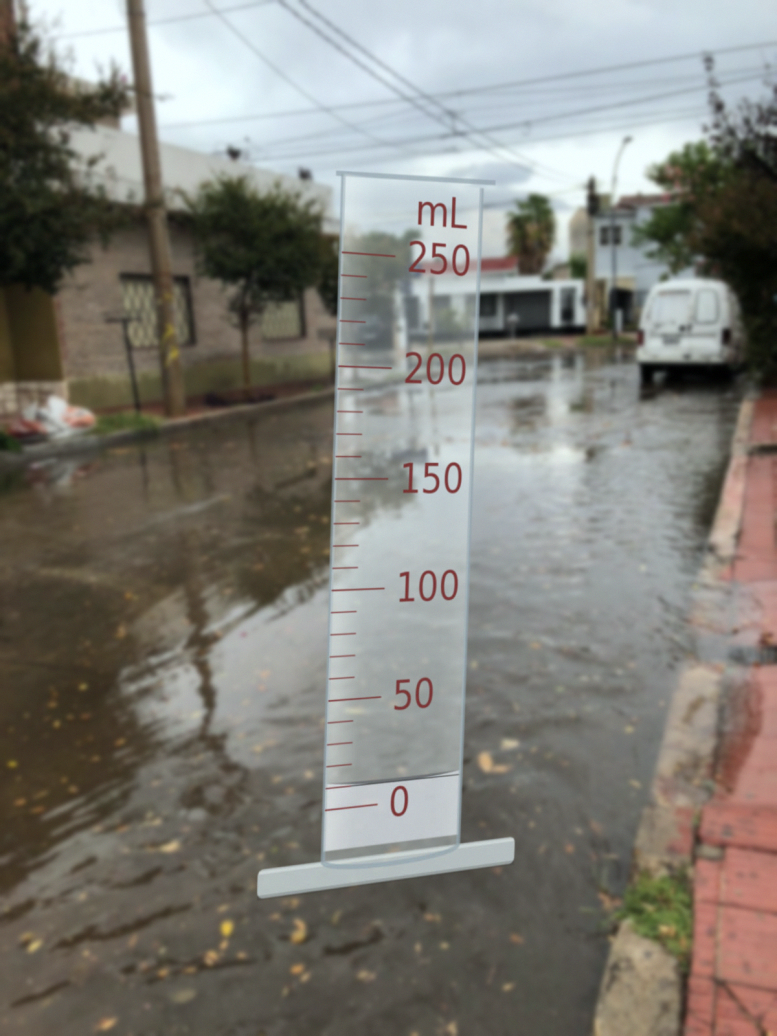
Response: 10 mL
